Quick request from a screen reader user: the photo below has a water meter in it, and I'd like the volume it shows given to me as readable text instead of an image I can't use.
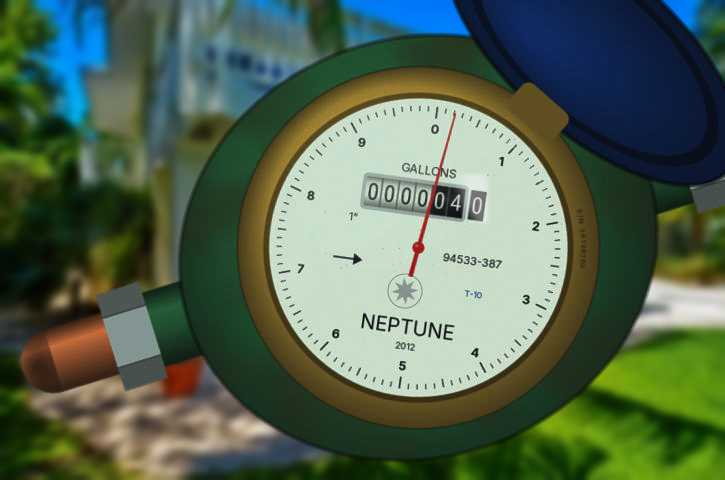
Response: 40.2 gal
